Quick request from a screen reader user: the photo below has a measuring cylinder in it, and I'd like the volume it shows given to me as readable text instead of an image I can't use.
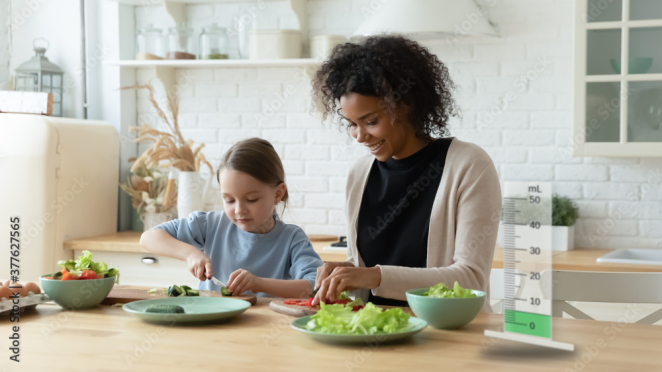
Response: 5 mL
